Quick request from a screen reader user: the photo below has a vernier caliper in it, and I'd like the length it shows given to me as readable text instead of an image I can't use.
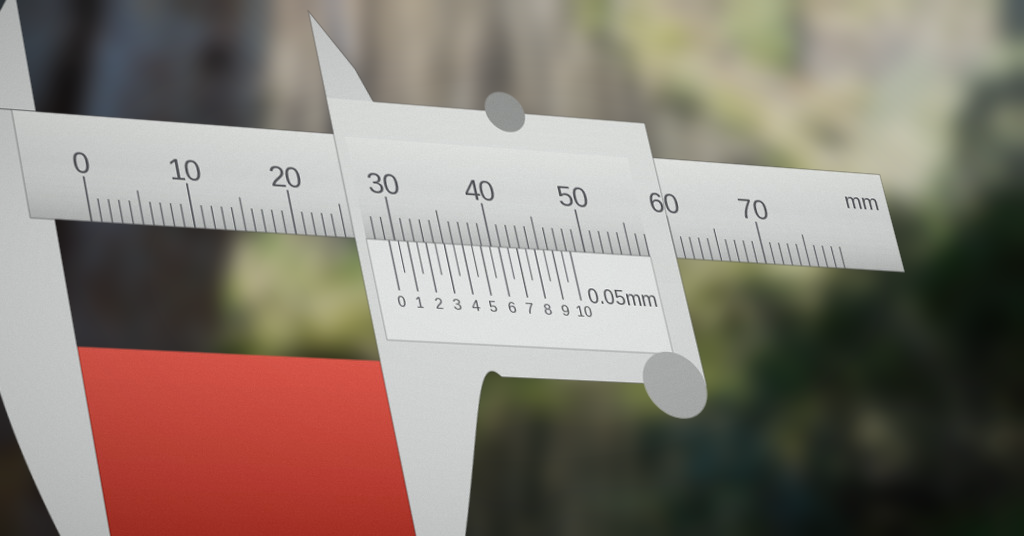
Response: 29.4 mm
